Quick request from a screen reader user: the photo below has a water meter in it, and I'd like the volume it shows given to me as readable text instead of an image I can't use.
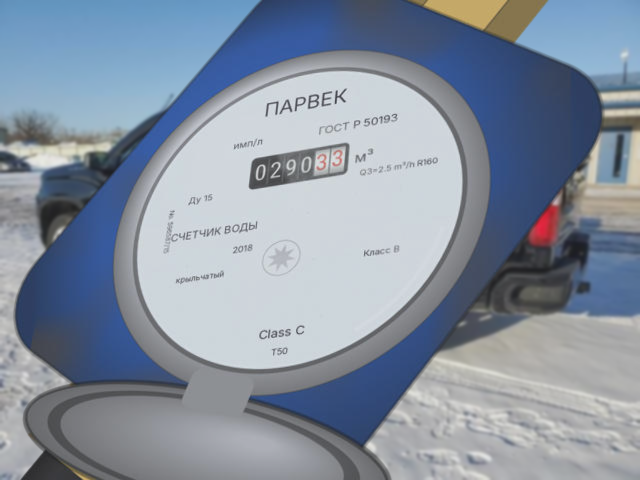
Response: 290.33 m³
